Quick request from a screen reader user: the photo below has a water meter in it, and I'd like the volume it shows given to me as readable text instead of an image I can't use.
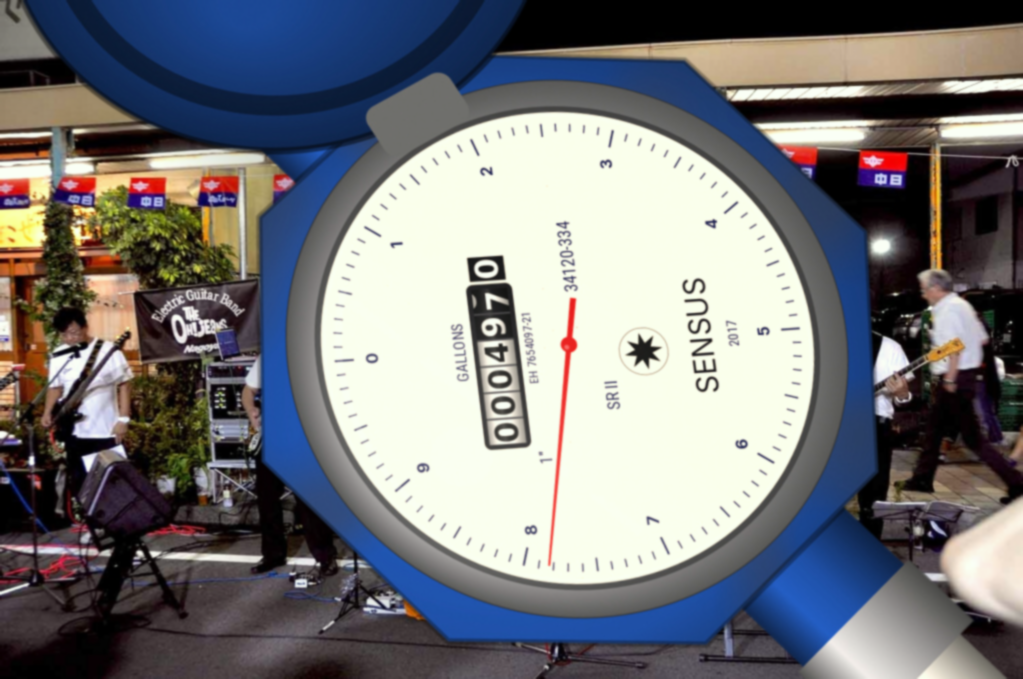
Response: 4967.8 gal
